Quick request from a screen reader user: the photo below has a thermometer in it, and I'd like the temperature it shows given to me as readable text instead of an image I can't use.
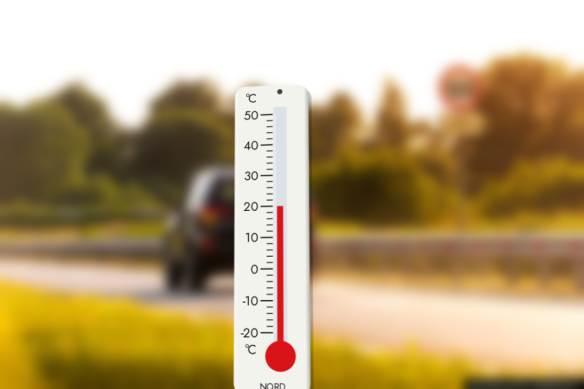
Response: 20 °C
